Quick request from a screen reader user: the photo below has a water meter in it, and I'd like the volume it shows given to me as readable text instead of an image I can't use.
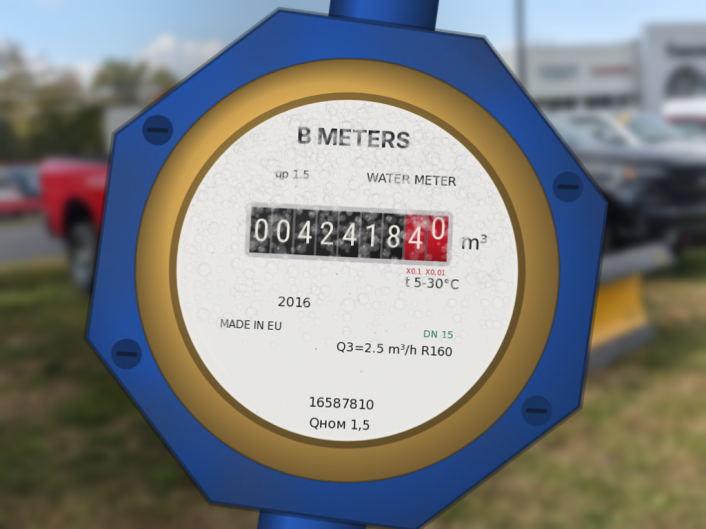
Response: 42418.40 m³
